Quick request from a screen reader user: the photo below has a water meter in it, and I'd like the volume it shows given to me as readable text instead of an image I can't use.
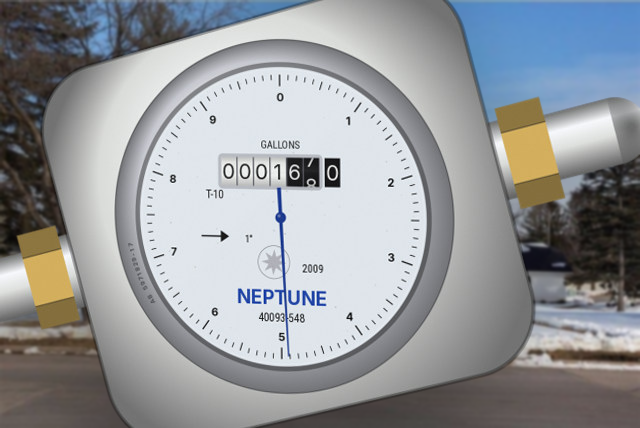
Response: 1674.9 gal
